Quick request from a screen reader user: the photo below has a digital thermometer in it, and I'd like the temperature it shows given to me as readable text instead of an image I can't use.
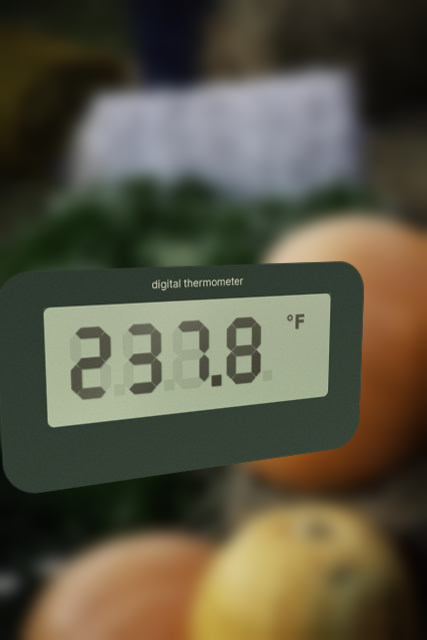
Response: 237.8 °F
